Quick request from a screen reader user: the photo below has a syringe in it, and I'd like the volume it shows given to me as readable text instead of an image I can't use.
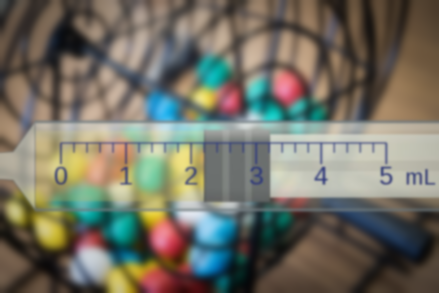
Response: 2.2 mL
